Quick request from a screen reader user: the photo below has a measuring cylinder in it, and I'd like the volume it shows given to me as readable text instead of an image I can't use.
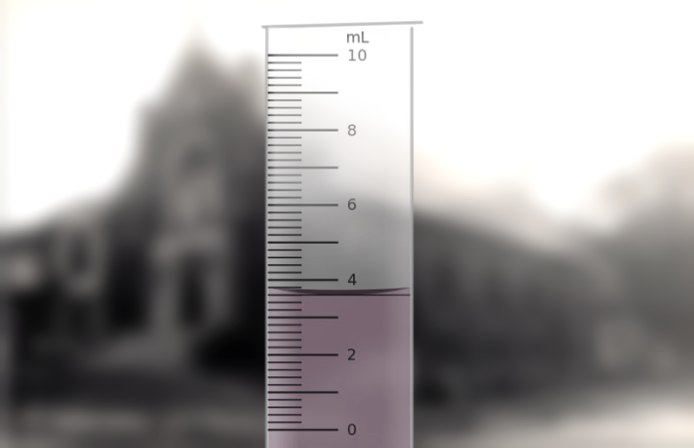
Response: 3.6 mL
